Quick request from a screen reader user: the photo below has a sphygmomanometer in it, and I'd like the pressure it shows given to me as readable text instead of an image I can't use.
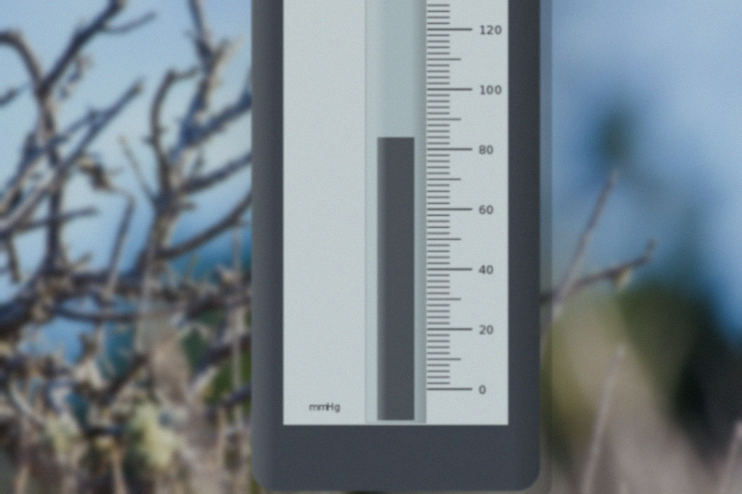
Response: 84 mmHg
